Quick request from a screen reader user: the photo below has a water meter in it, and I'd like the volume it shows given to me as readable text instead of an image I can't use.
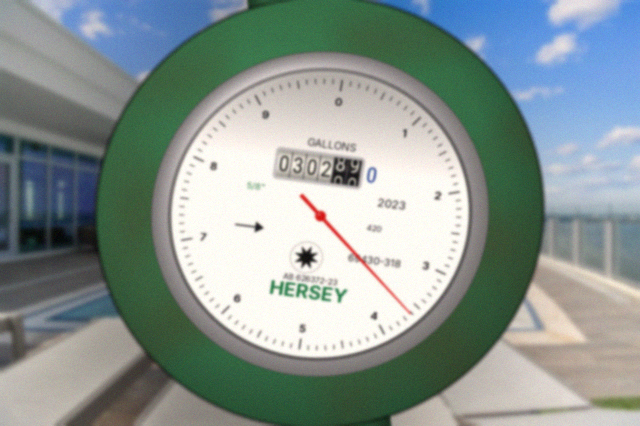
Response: 302893.6 gal
